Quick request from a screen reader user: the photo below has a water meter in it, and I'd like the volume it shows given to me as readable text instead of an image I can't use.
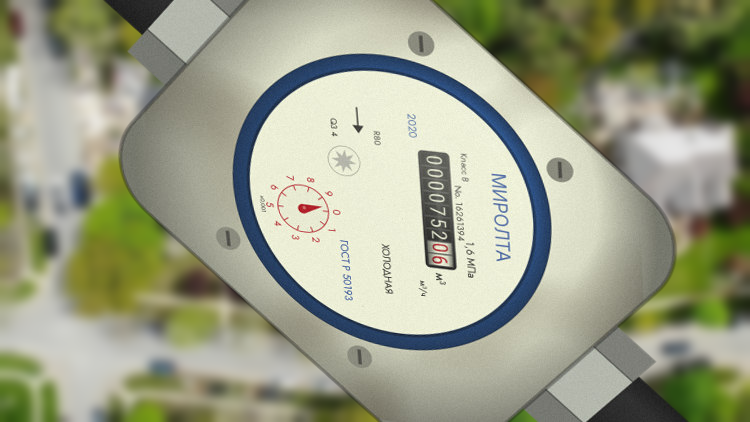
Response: 752.059 m³
